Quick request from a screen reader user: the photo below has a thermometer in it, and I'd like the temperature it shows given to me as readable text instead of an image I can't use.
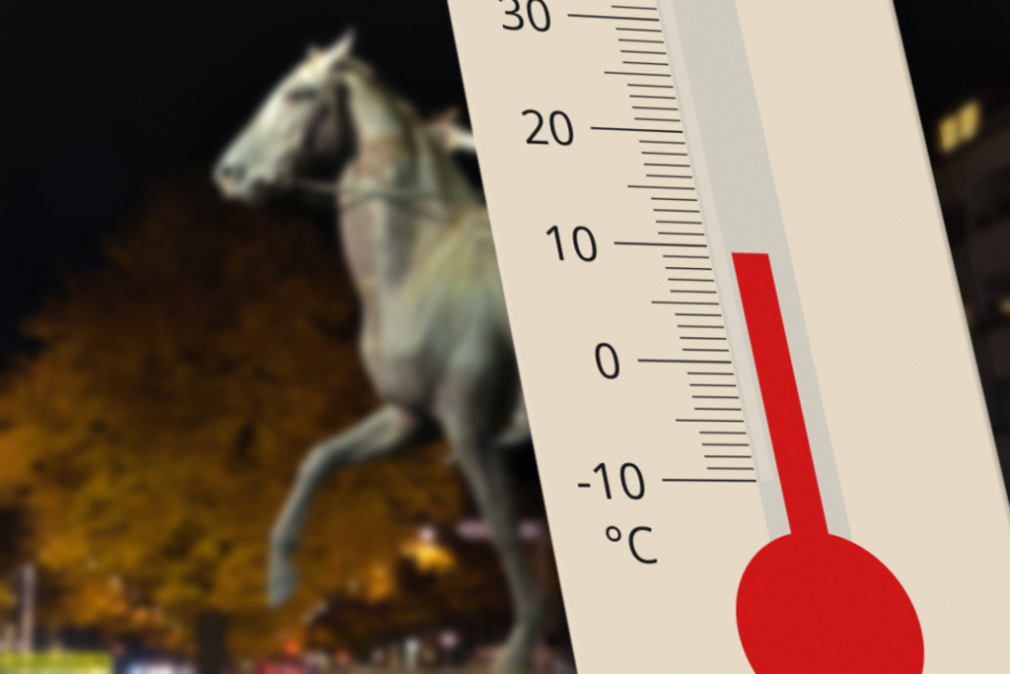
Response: 9.5 °C
